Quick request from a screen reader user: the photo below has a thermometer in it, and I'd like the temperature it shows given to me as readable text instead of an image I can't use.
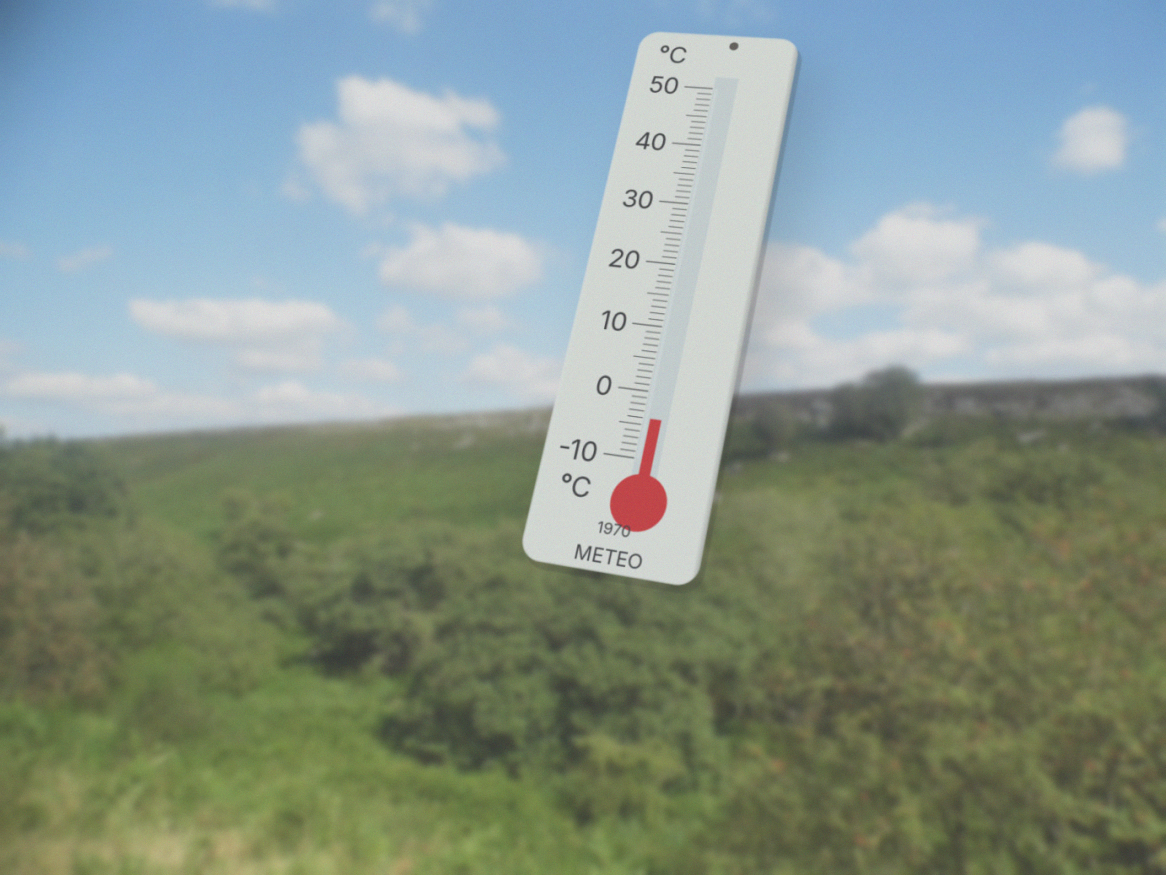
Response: -4 °C
